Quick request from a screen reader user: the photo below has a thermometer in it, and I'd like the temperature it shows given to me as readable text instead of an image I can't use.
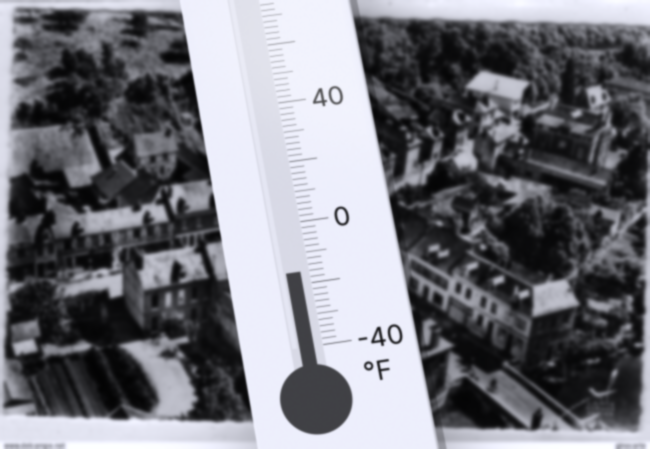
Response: -16 °F
